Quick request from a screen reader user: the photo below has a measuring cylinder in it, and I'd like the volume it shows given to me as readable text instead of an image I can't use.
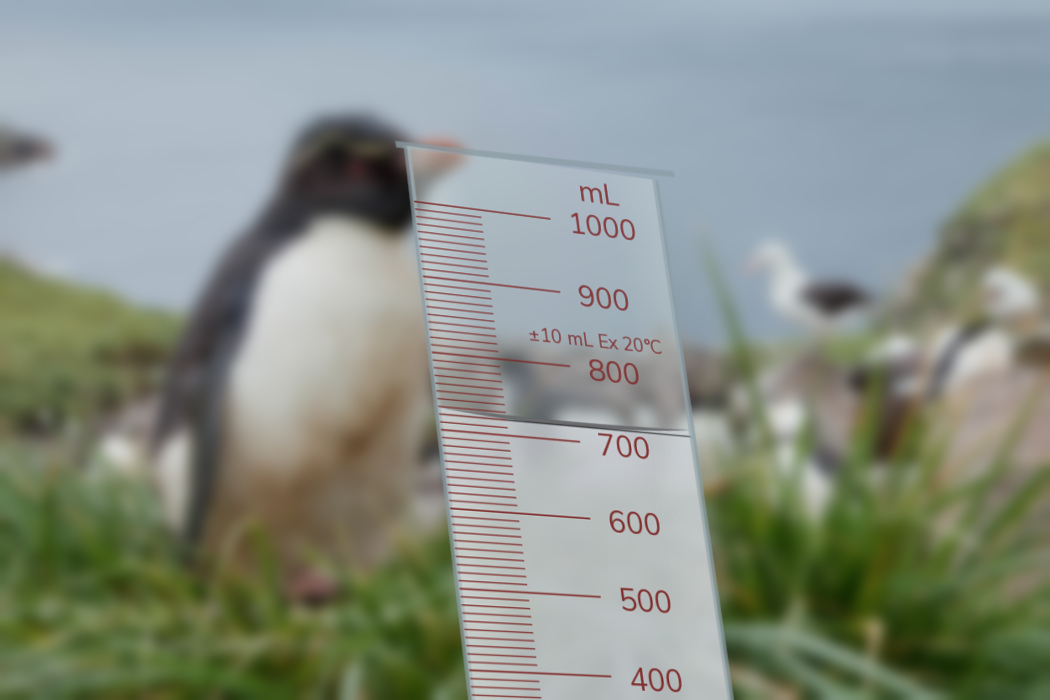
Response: 720 mL
